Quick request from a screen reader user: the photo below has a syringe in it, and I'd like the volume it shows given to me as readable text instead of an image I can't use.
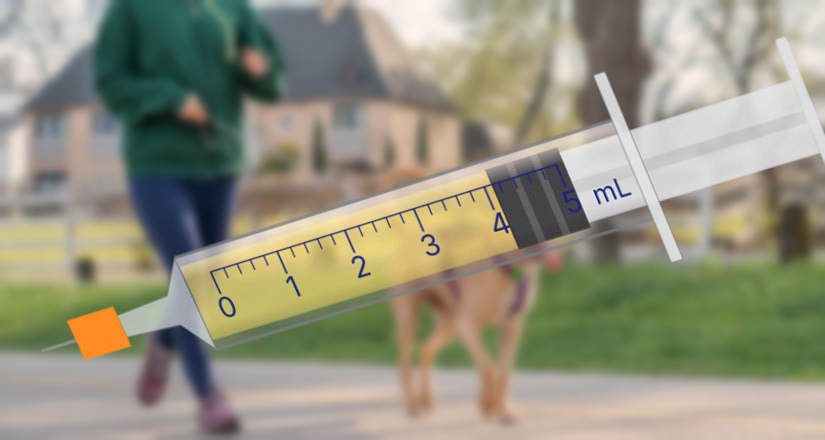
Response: 4.1 mL
